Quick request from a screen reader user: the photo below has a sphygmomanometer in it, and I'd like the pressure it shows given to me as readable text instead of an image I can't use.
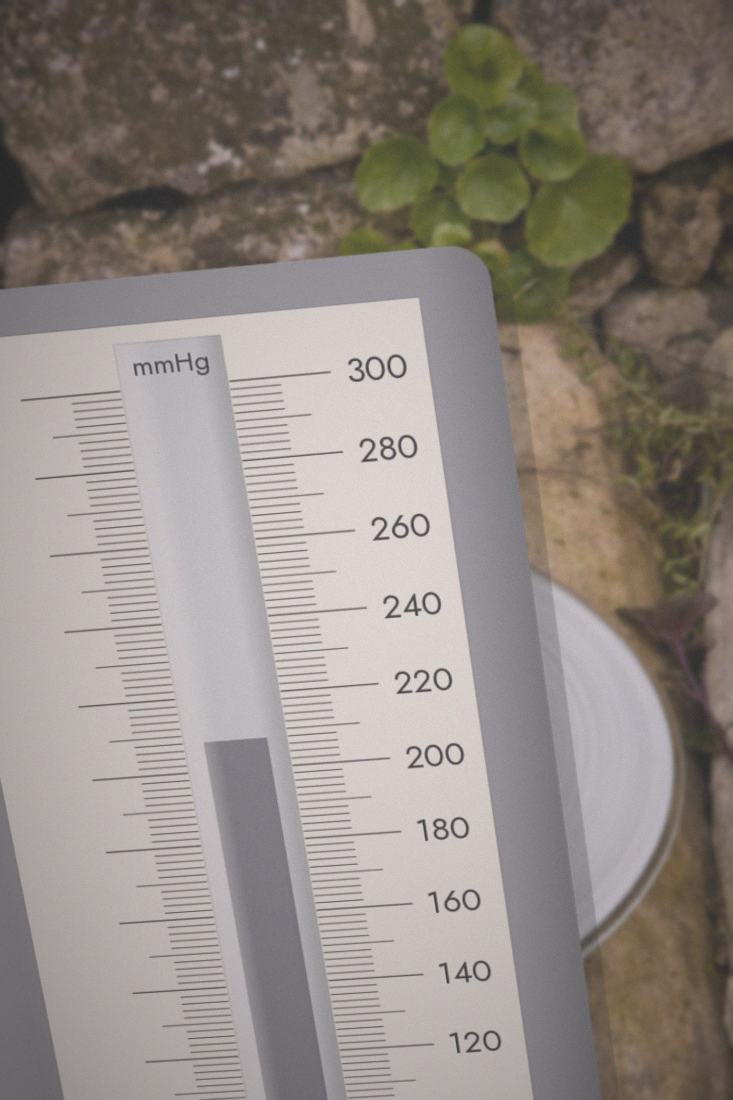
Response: 208 mmHg
